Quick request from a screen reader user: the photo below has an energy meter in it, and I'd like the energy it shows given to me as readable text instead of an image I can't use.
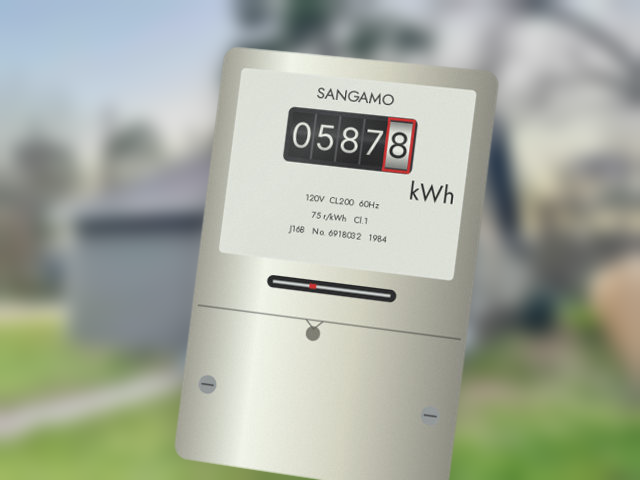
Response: 587.8 kWh
